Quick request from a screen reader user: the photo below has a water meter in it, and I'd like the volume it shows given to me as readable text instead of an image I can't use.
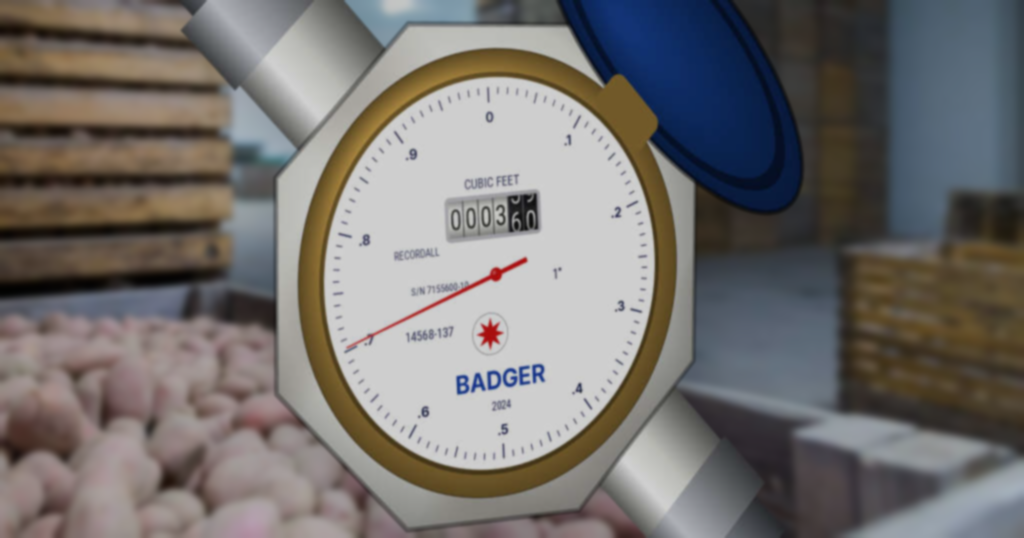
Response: 359.70 ft³
